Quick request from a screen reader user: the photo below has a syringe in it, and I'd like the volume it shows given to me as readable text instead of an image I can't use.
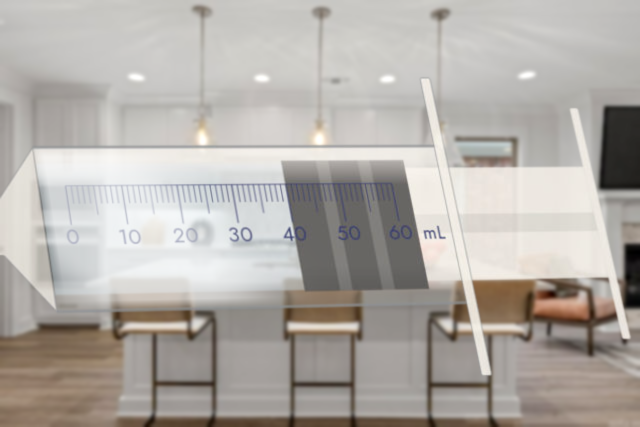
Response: 40 mL
